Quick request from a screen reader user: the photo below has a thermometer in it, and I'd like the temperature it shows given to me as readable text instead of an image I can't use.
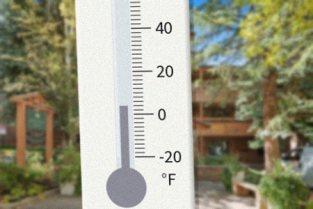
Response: 4 °F
